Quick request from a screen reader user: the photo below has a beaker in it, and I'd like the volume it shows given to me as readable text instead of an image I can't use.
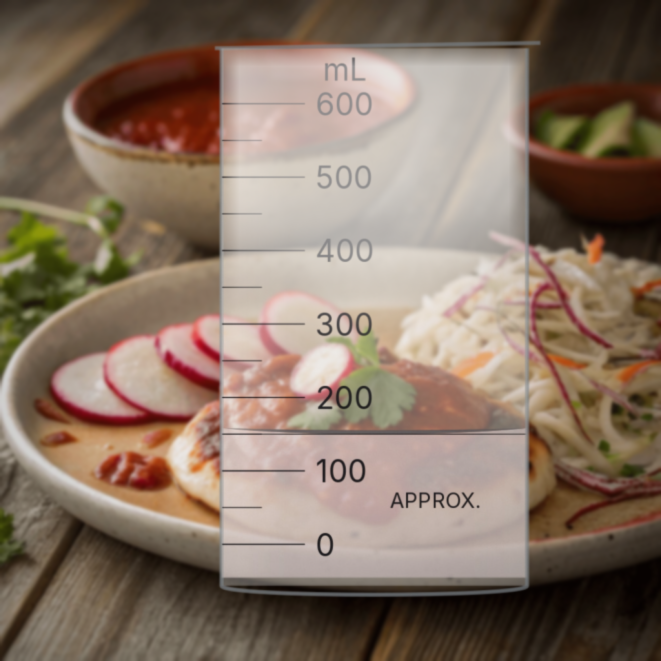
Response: 150 mL
